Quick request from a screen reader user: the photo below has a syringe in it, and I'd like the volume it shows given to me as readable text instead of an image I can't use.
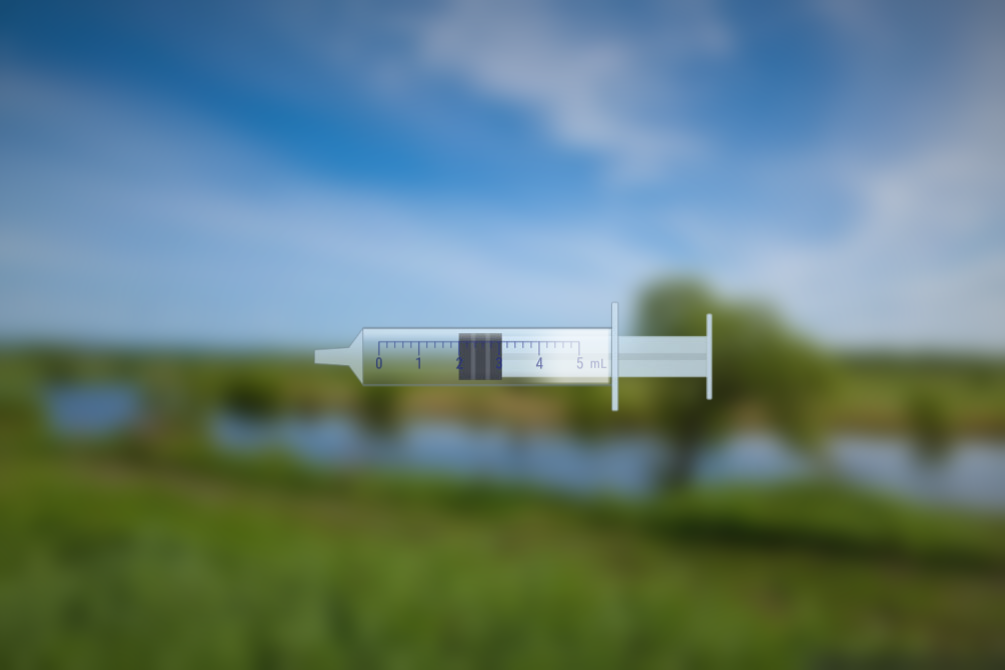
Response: 2 mL
